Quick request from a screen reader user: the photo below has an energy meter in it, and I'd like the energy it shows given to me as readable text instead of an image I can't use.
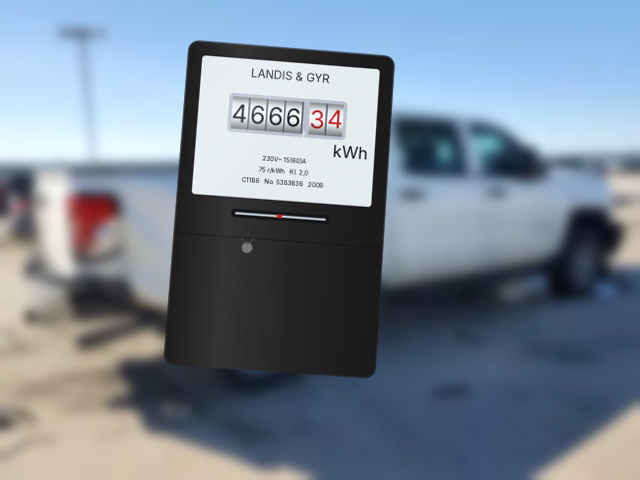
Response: 4666.34 kWh
